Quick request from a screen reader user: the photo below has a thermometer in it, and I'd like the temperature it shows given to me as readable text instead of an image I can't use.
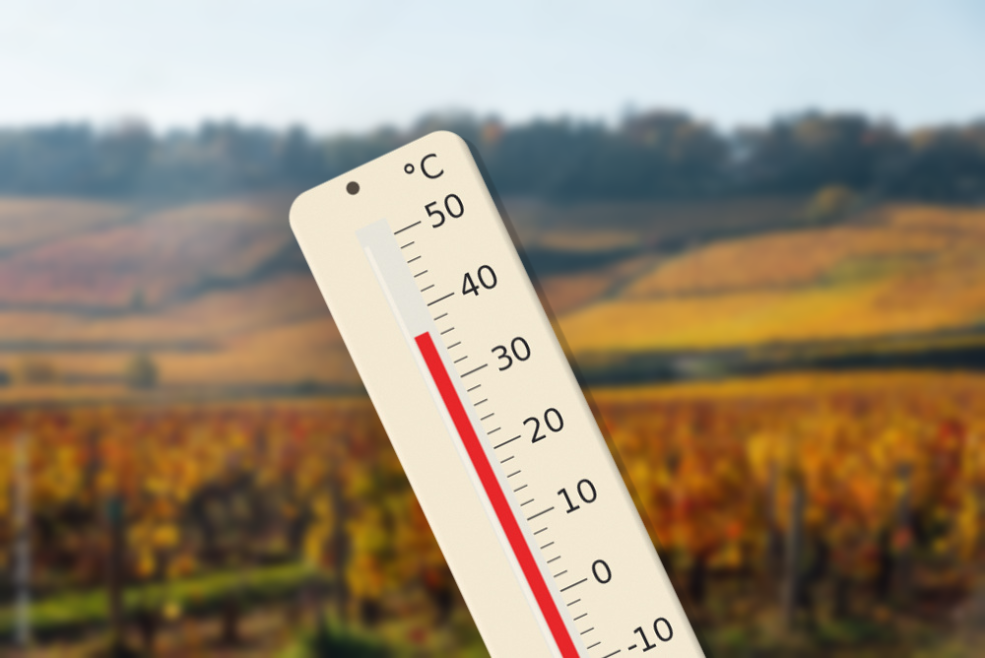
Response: 37 °C
